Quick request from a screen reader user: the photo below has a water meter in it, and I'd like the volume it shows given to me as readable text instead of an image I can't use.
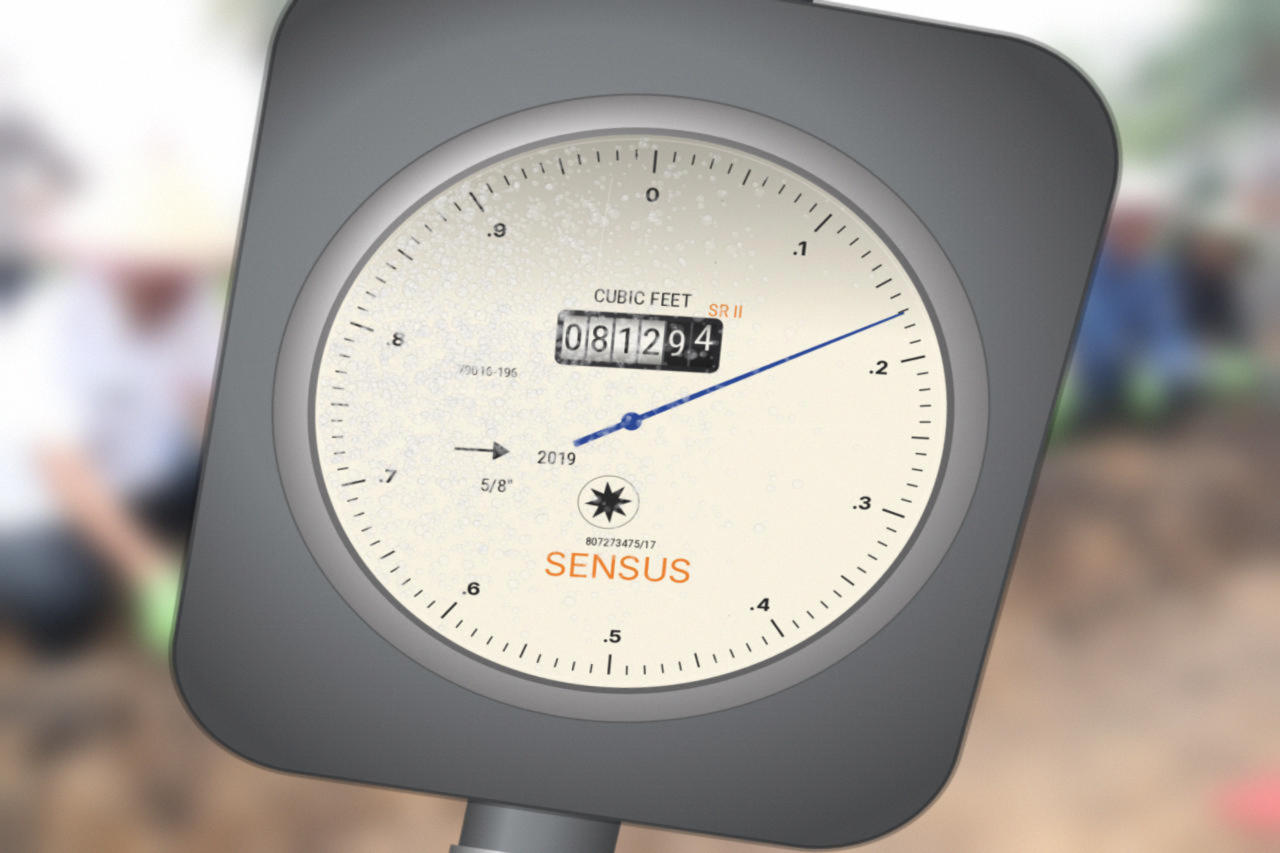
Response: 81294.17 ft³
